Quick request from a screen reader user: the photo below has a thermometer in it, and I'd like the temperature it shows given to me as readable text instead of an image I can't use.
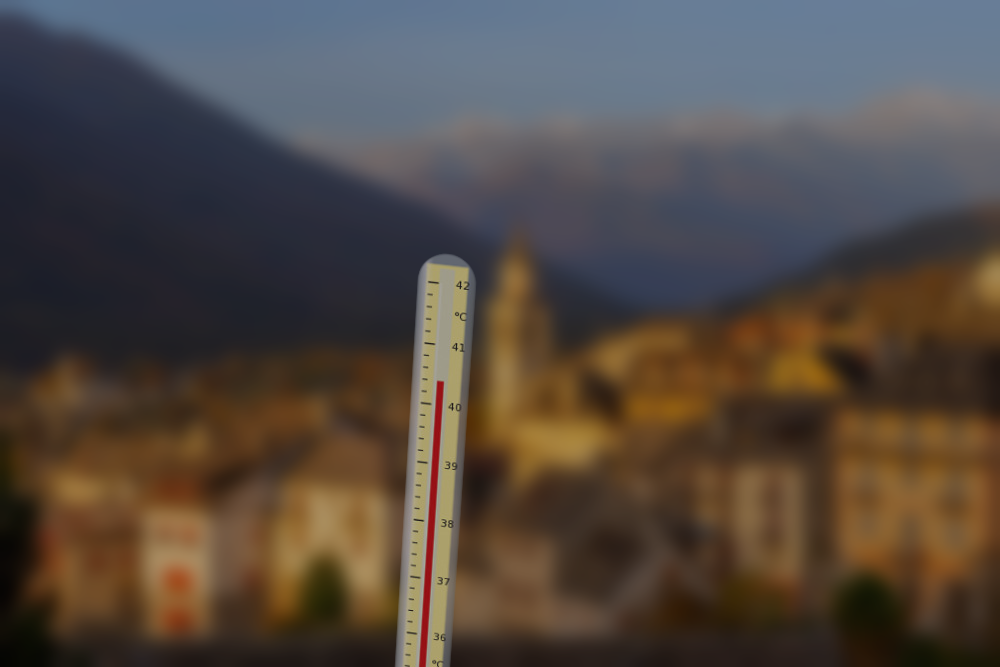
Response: 40.4 °C
